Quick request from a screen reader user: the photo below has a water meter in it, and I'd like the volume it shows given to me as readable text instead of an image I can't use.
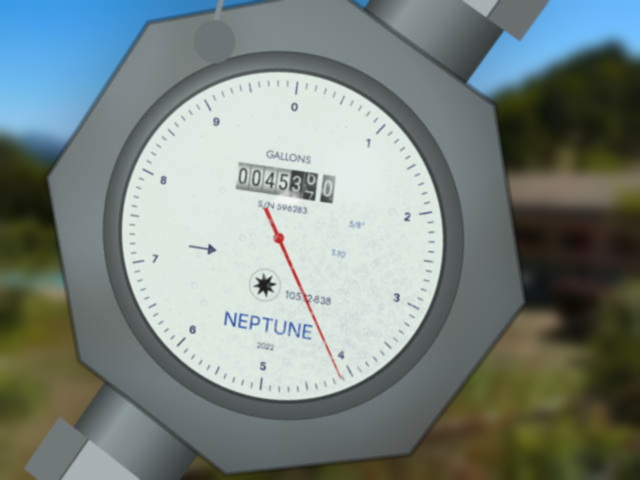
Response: 45364.1 gal
